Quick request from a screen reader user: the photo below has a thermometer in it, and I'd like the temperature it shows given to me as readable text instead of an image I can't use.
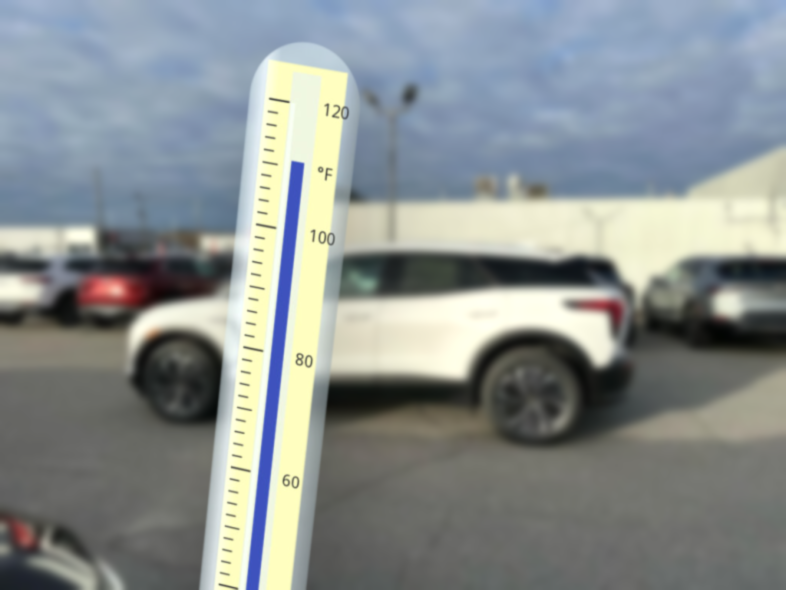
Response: 111 °F
